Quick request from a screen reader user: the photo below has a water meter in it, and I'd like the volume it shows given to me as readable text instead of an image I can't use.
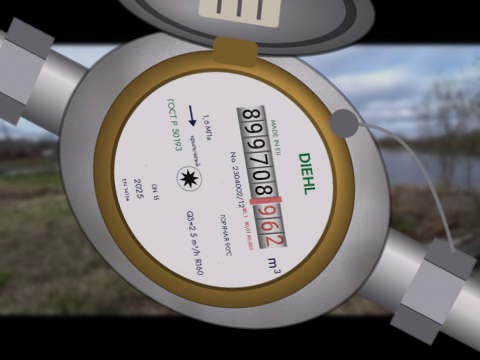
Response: 899708.962 m³
